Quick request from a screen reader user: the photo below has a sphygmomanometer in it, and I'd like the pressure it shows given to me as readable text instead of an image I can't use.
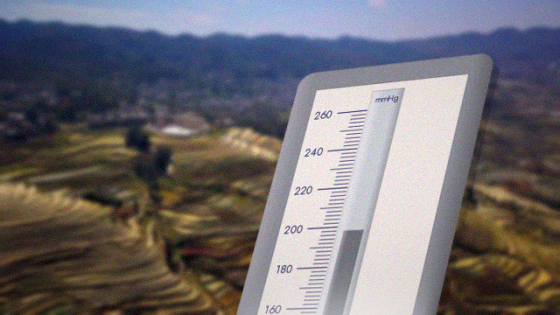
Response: 198 mmHg
